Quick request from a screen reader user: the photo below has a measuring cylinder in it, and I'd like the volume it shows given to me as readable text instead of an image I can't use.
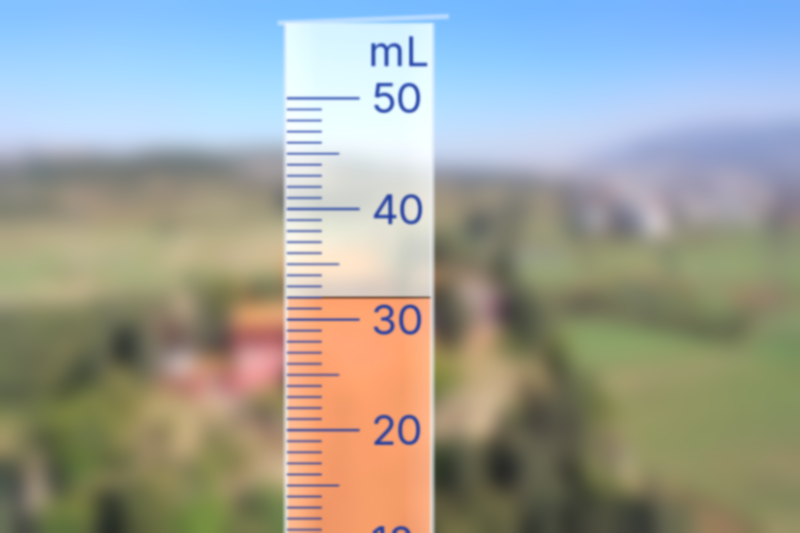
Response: 32 mL
